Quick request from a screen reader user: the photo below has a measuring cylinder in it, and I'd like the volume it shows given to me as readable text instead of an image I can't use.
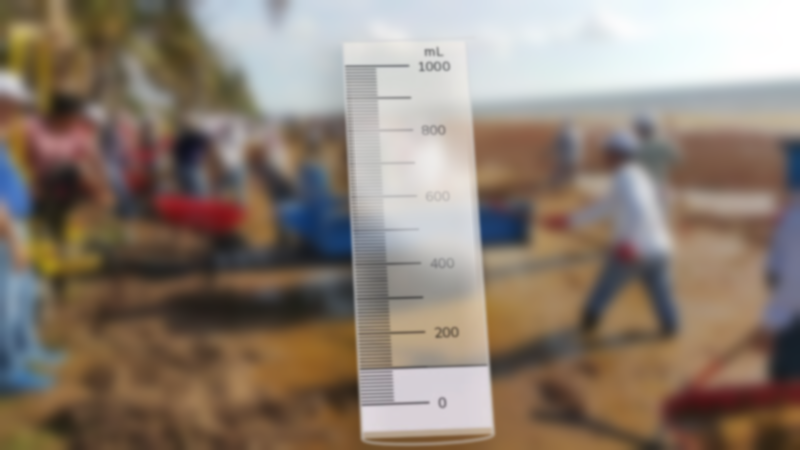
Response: 100 mL
